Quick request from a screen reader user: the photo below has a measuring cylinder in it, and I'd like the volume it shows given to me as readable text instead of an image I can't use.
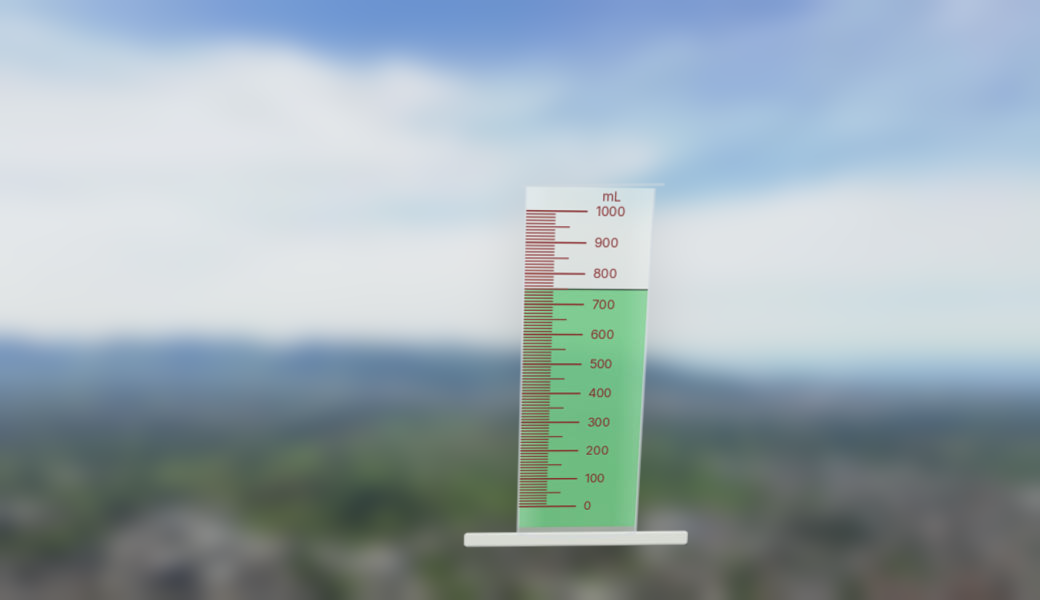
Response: 750 mL
